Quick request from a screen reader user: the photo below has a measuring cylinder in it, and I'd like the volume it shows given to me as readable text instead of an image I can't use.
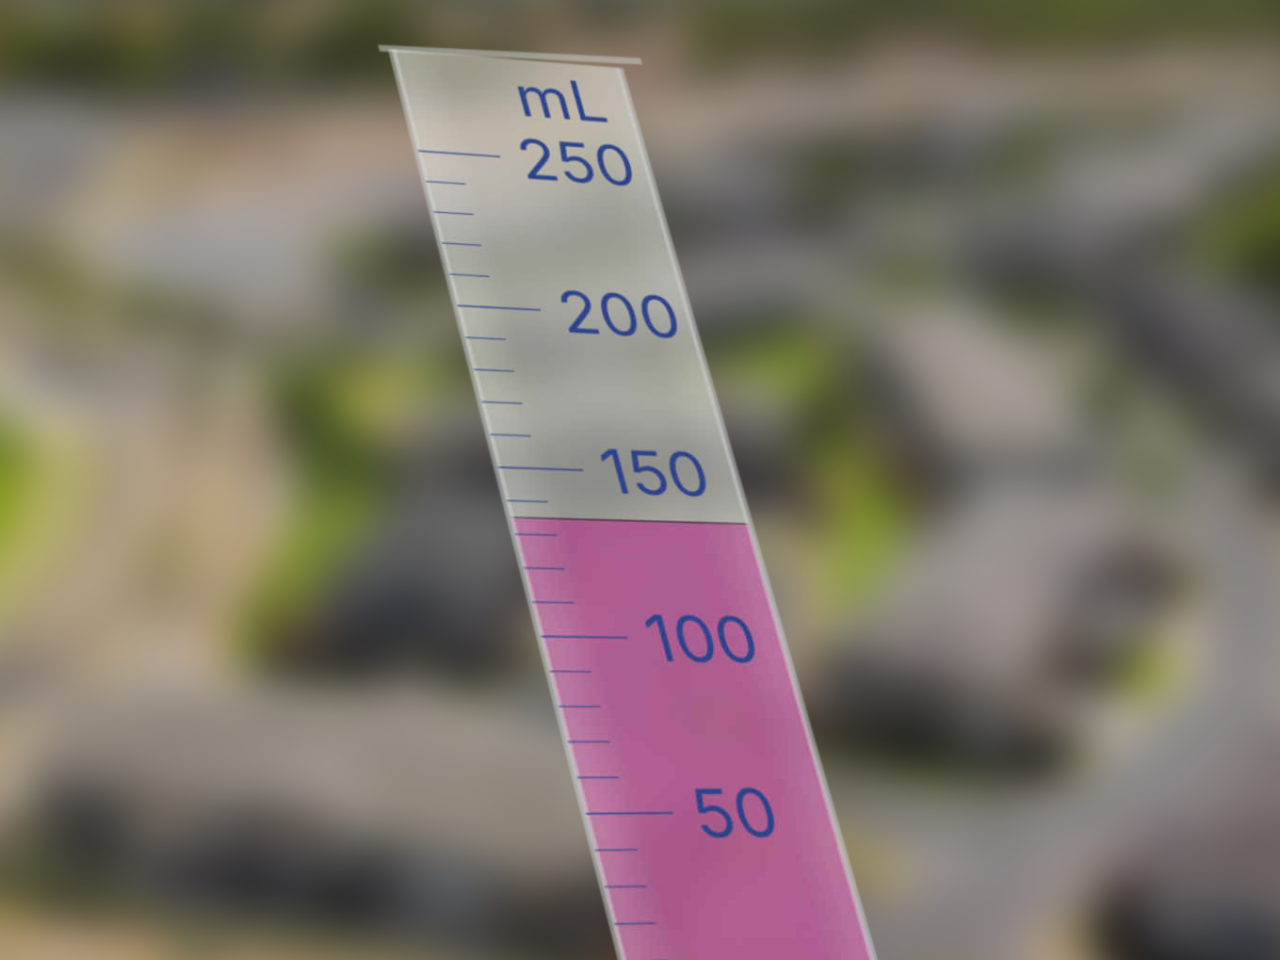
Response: 135 mL
